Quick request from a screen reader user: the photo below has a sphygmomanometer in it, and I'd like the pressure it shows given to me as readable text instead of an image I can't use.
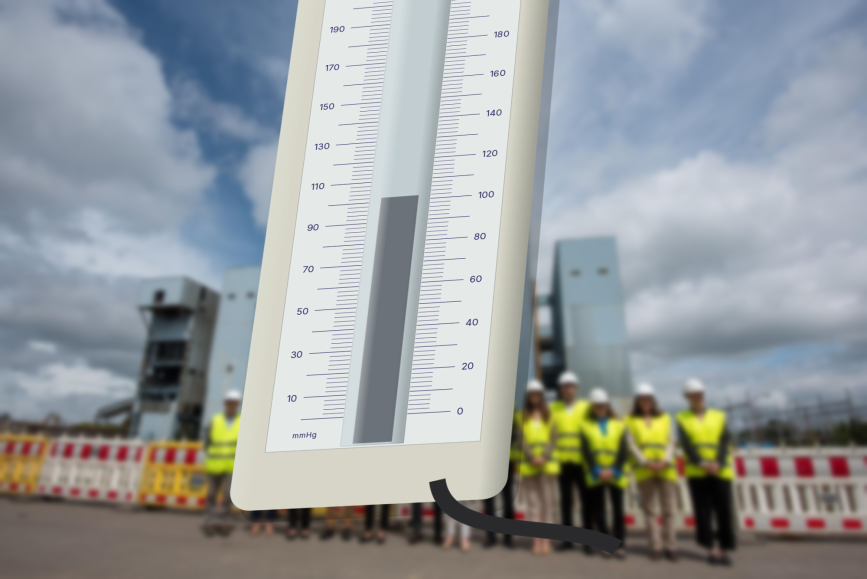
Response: 102 mmHg
